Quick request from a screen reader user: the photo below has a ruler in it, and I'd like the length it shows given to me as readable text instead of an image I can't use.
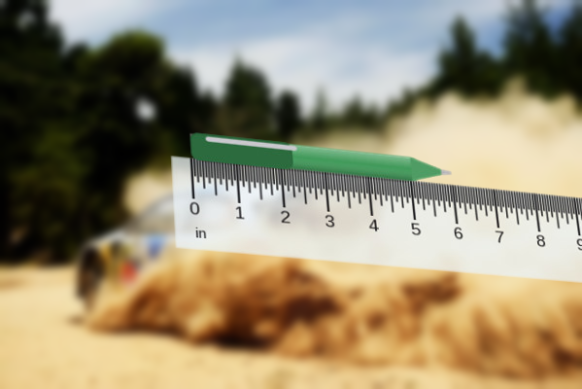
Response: 6 in
